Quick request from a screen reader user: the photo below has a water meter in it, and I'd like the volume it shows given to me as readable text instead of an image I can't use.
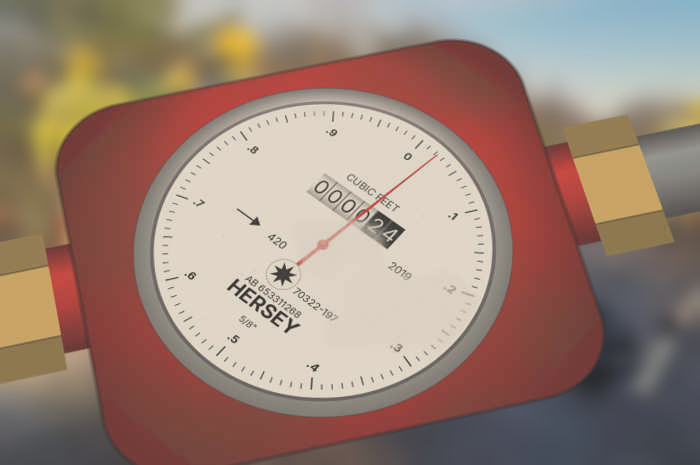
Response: 24.02 ft³
